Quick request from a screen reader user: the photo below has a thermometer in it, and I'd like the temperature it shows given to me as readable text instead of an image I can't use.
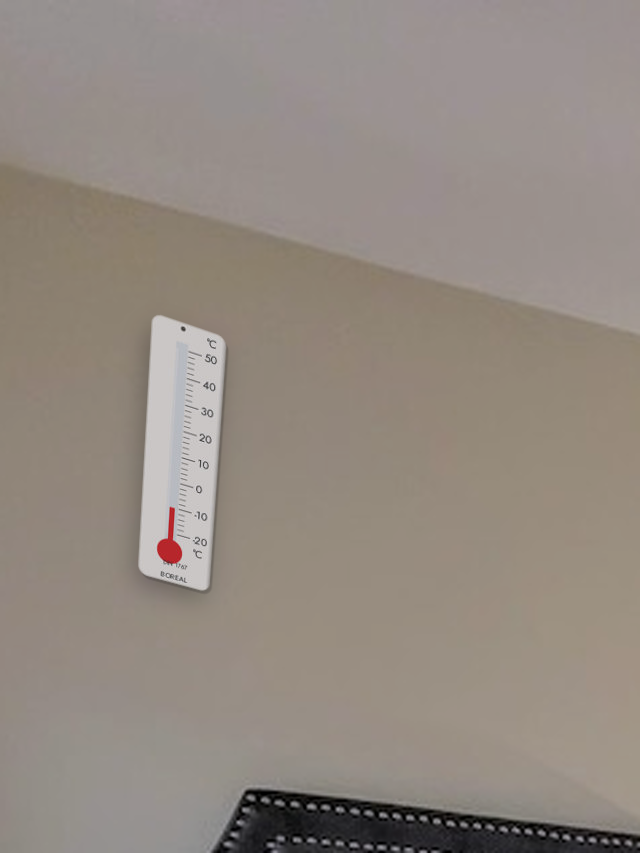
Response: -10 °C
